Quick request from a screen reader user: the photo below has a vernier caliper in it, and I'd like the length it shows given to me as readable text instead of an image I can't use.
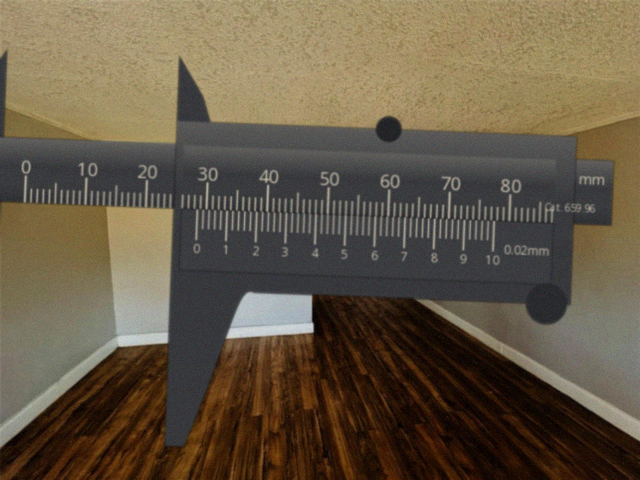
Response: 28.5 mm
